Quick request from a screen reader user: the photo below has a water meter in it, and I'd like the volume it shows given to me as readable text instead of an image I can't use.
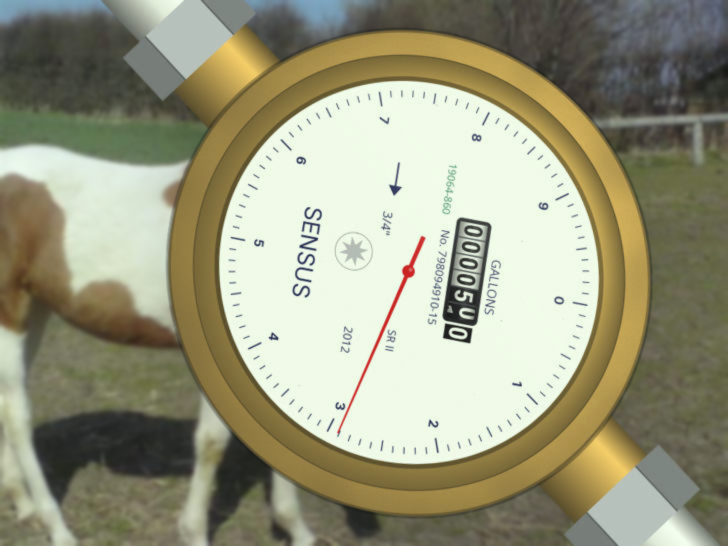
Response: 502.9 gal
